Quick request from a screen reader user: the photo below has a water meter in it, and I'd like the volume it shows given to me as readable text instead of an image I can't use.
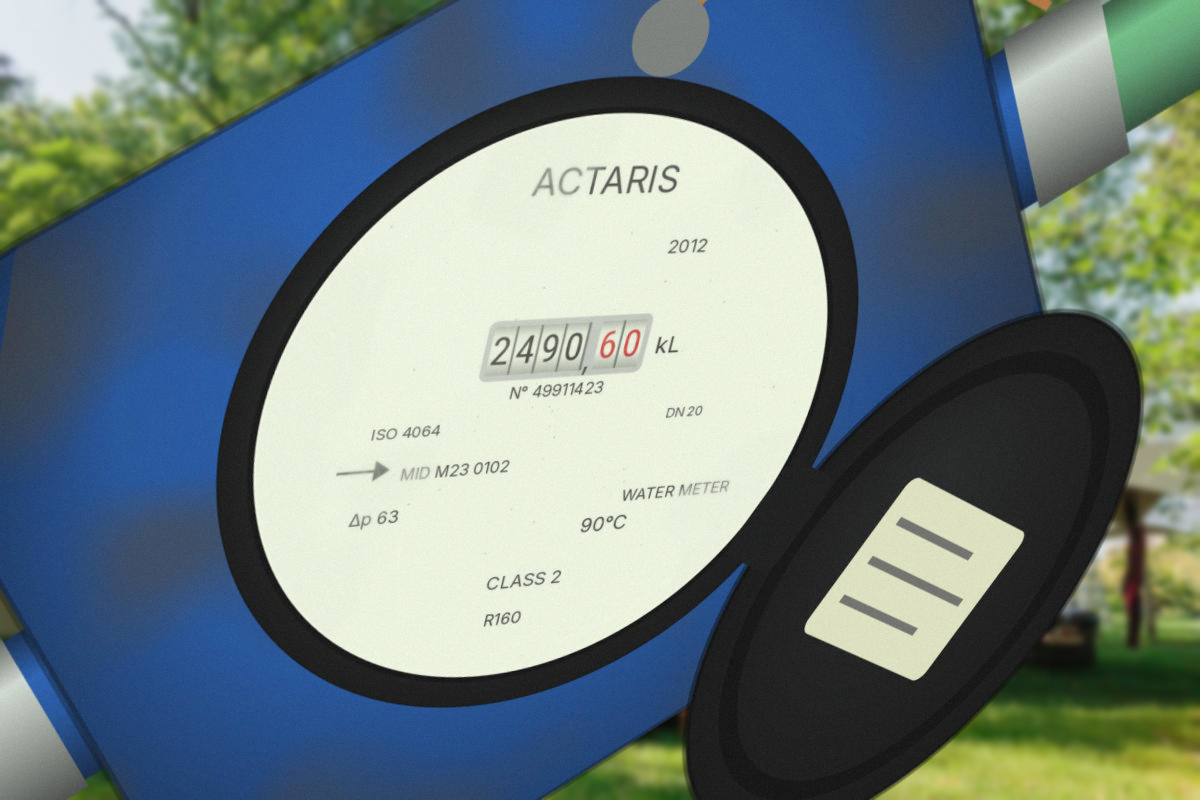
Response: 2490.60 kL
